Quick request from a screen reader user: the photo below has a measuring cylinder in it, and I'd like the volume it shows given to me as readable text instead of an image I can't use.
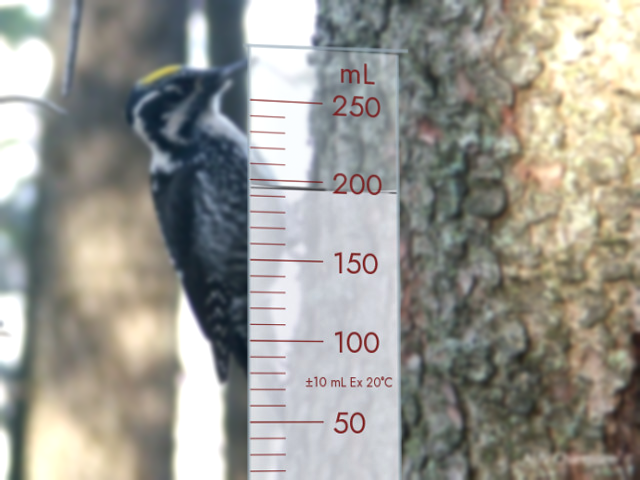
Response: 195 mL
